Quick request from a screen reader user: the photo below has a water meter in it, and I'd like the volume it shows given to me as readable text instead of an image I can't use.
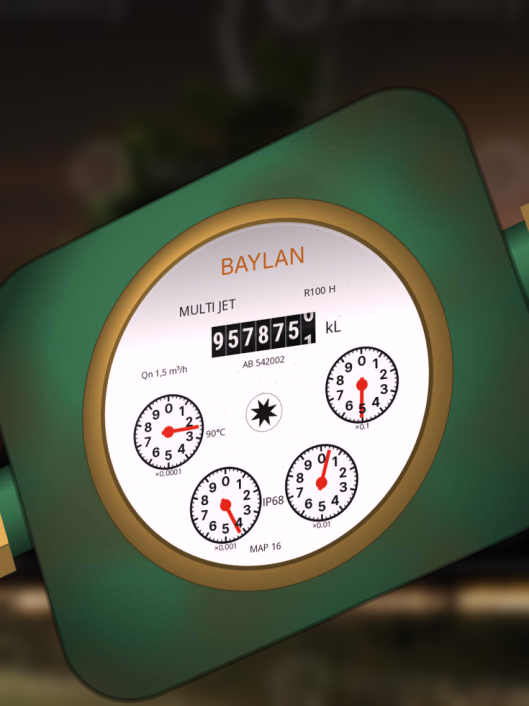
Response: 9578750.5042 kL
